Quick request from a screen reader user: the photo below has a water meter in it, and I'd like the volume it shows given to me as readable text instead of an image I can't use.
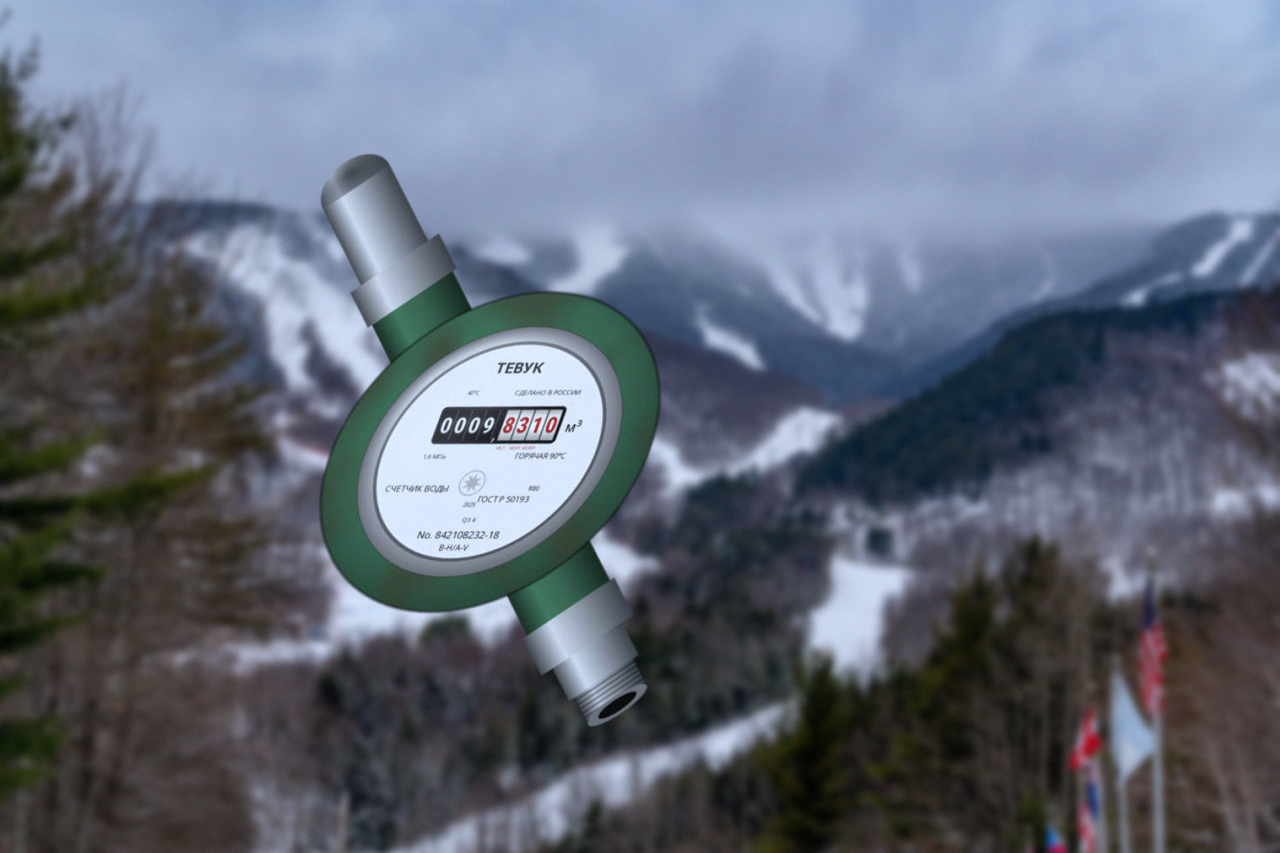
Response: 9.8310 m³
